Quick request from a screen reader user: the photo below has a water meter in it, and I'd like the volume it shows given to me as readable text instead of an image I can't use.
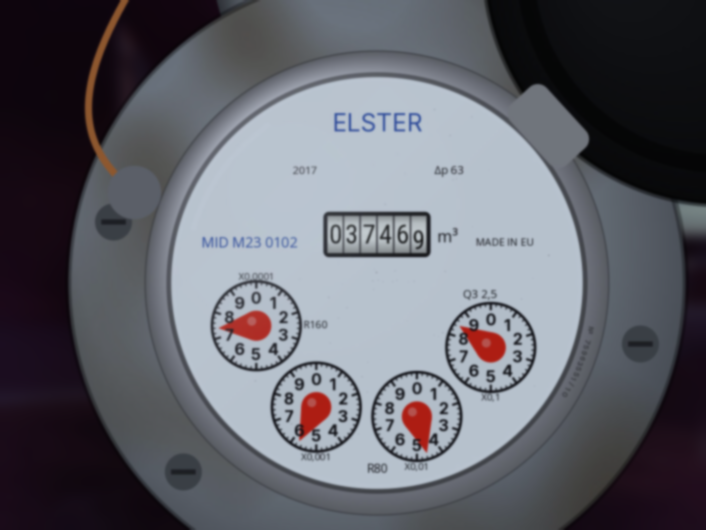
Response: 37468.8457 m³
